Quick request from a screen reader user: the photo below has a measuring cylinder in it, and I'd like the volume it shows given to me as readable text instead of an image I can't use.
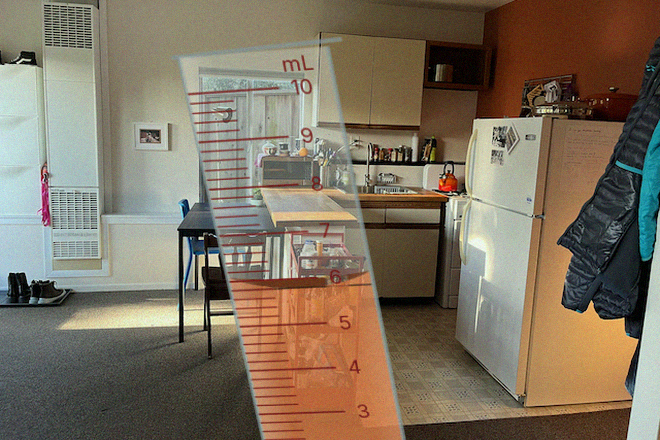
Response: 5.8 mL
